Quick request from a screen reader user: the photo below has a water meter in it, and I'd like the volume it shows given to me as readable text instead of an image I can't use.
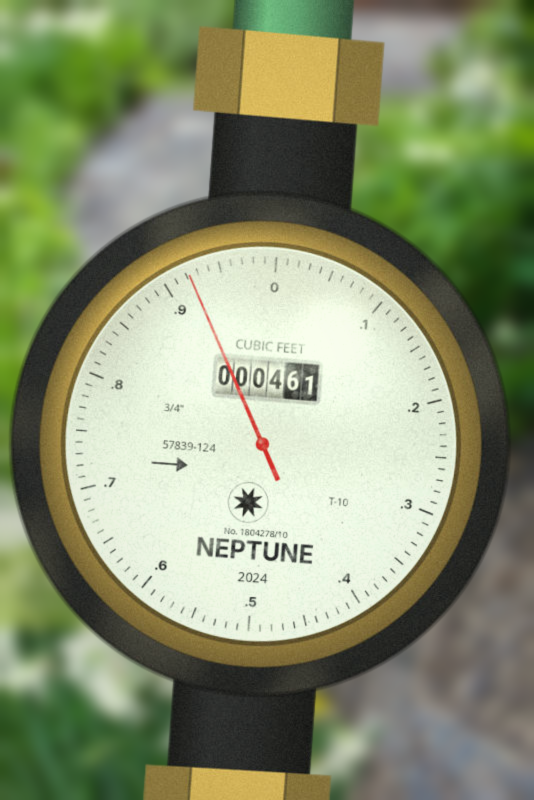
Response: 460.92 ft³
